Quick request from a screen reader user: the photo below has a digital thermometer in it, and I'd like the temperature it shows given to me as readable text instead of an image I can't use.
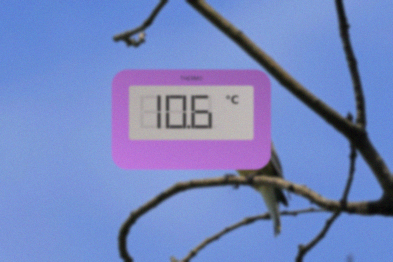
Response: 10.6 °C
